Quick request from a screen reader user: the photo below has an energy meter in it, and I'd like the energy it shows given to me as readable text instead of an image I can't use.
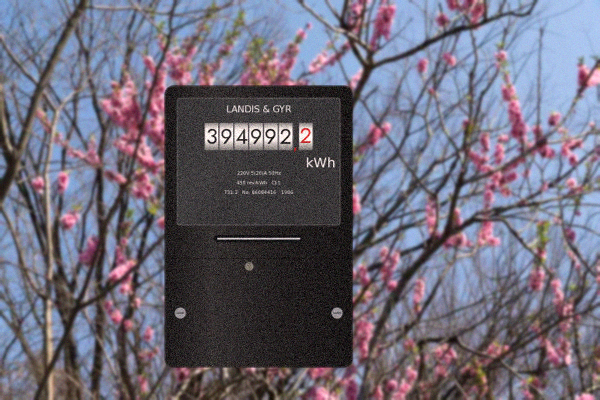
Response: 394992.2 kWh
